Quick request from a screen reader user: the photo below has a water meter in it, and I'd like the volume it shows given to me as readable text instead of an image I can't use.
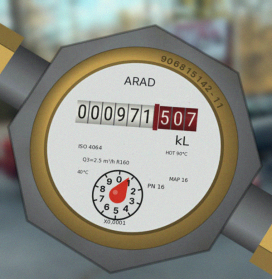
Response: 971.5070 kL
